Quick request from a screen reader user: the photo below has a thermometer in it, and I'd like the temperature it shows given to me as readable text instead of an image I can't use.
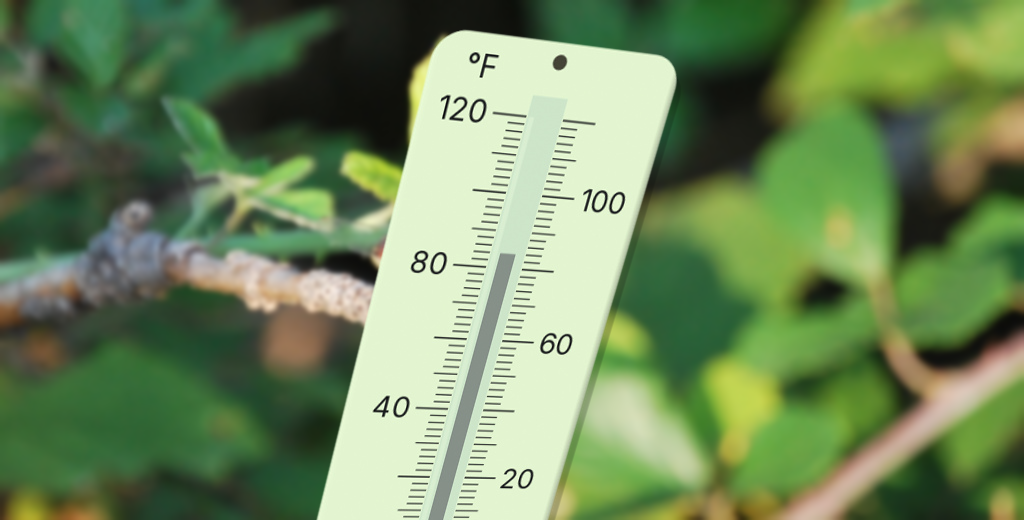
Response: 84 °F
